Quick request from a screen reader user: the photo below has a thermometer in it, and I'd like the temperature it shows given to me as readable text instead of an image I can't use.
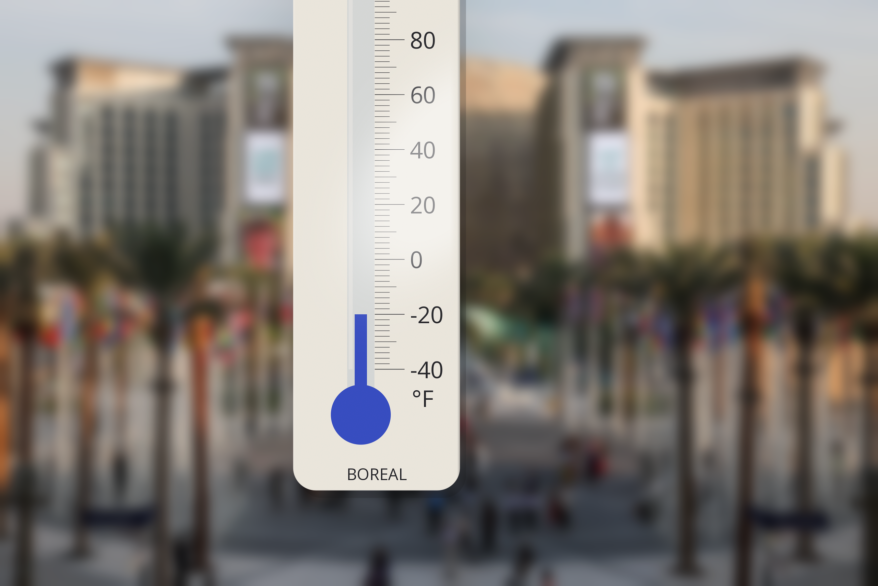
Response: -20 °F
